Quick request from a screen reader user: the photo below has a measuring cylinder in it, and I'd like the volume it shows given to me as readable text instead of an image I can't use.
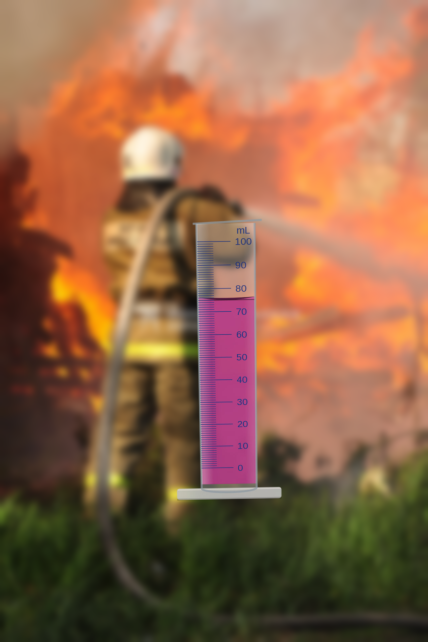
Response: 75 mL
